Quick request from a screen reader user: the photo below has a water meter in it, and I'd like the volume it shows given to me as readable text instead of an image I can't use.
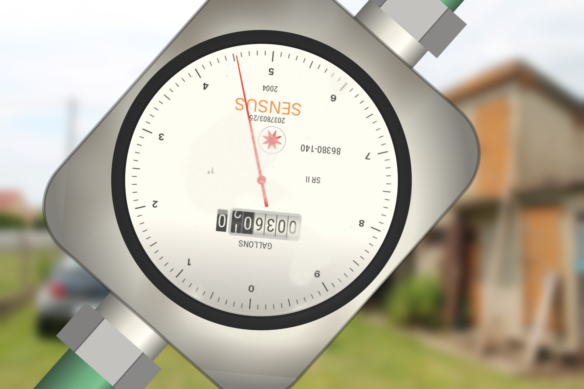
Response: 36014.5 gal
